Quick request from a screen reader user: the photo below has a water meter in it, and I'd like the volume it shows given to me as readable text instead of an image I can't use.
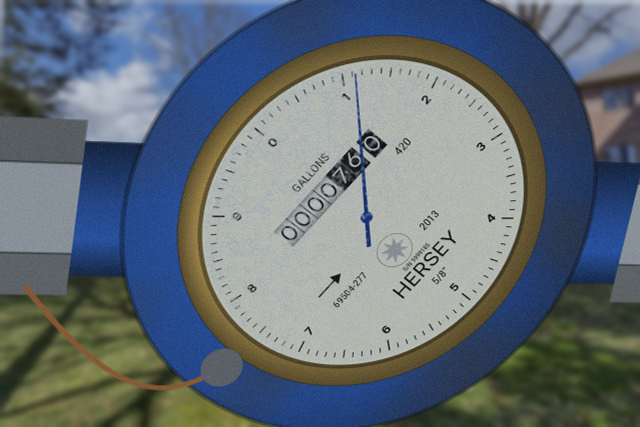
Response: 761.1 gal
